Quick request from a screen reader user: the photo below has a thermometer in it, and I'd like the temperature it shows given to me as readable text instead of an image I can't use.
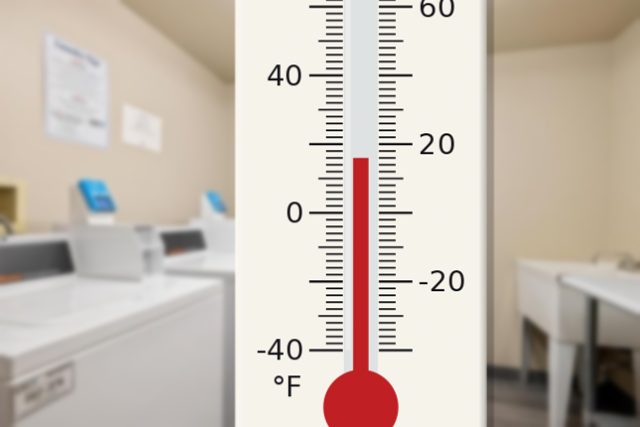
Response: 16 °F
